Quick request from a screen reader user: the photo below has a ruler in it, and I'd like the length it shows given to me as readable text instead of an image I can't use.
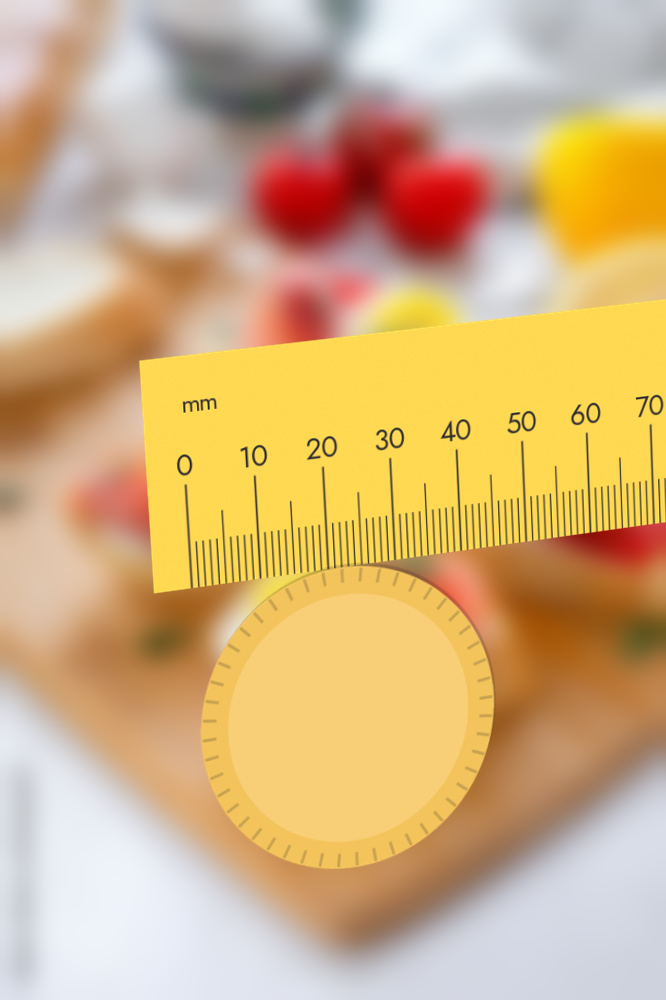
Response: 44 mm
